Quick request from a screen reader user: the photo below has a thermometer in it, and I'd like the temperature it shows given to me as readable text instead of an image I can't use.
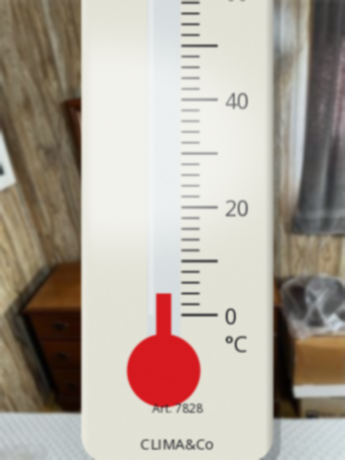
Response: 4 °C
